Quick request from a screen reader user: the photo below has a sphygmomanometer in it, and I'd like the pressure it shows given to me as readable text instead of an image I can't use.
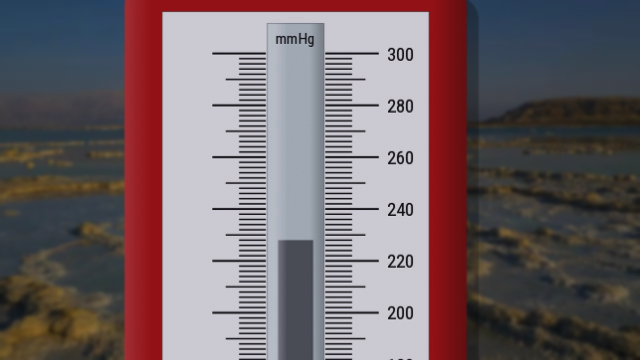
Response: 228 mmHg
